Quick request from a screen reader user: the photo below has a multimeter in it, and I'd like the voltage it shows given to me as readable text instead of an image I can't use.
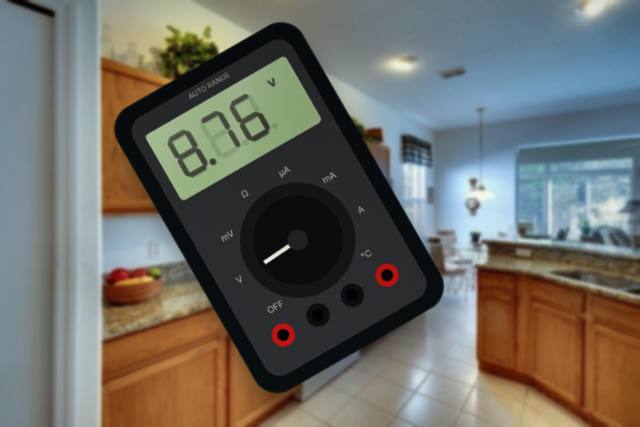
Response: 8.76 V
